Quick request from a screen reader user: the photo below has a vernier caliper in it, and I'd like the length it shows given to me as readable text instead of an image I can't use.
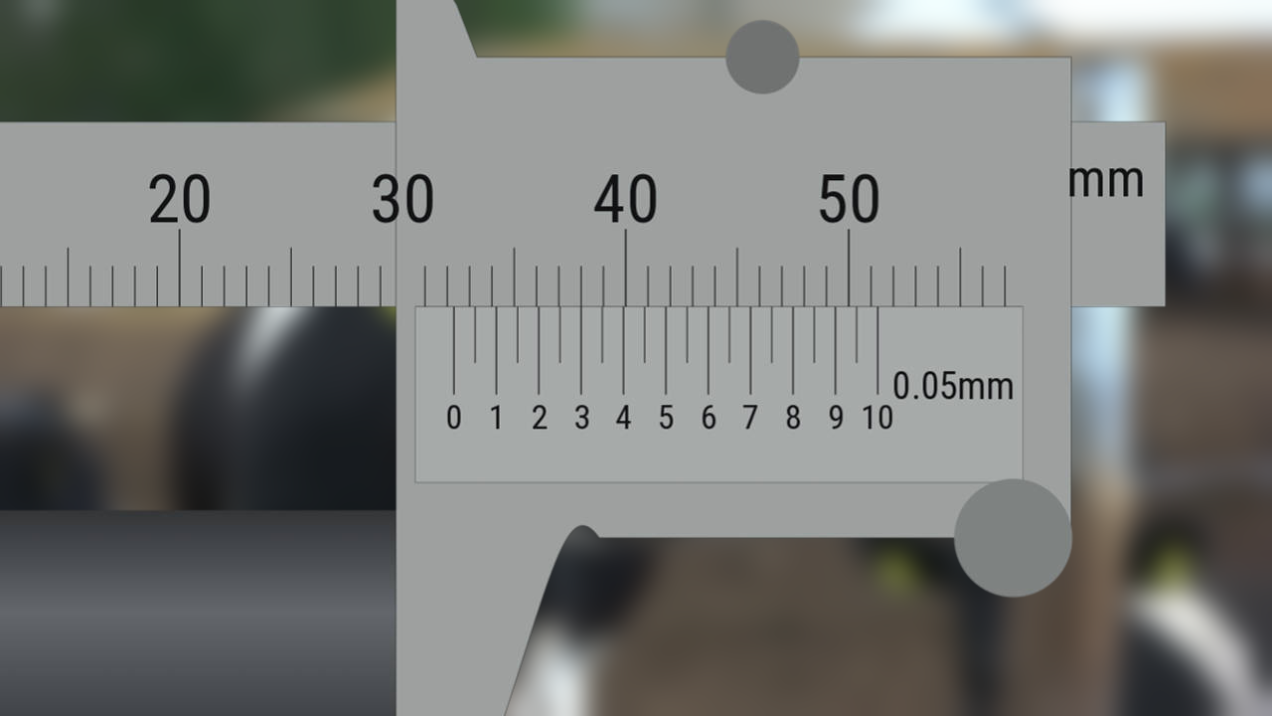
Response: 32.30 mm
